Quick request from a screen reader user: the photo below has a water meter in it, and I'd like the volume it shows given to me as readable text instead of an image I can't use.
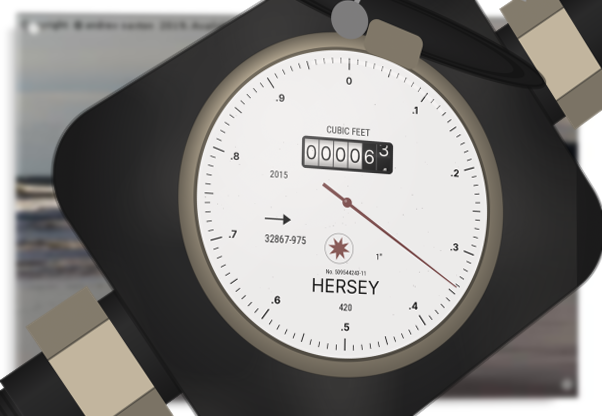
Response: 63.34 ft³
